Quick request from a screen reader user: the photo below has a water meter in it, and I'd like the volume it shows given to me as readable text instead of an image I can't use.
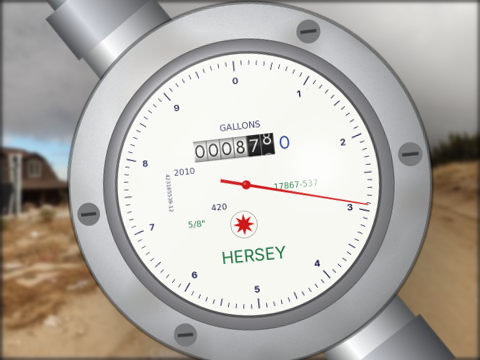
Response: 8782.9 gal
